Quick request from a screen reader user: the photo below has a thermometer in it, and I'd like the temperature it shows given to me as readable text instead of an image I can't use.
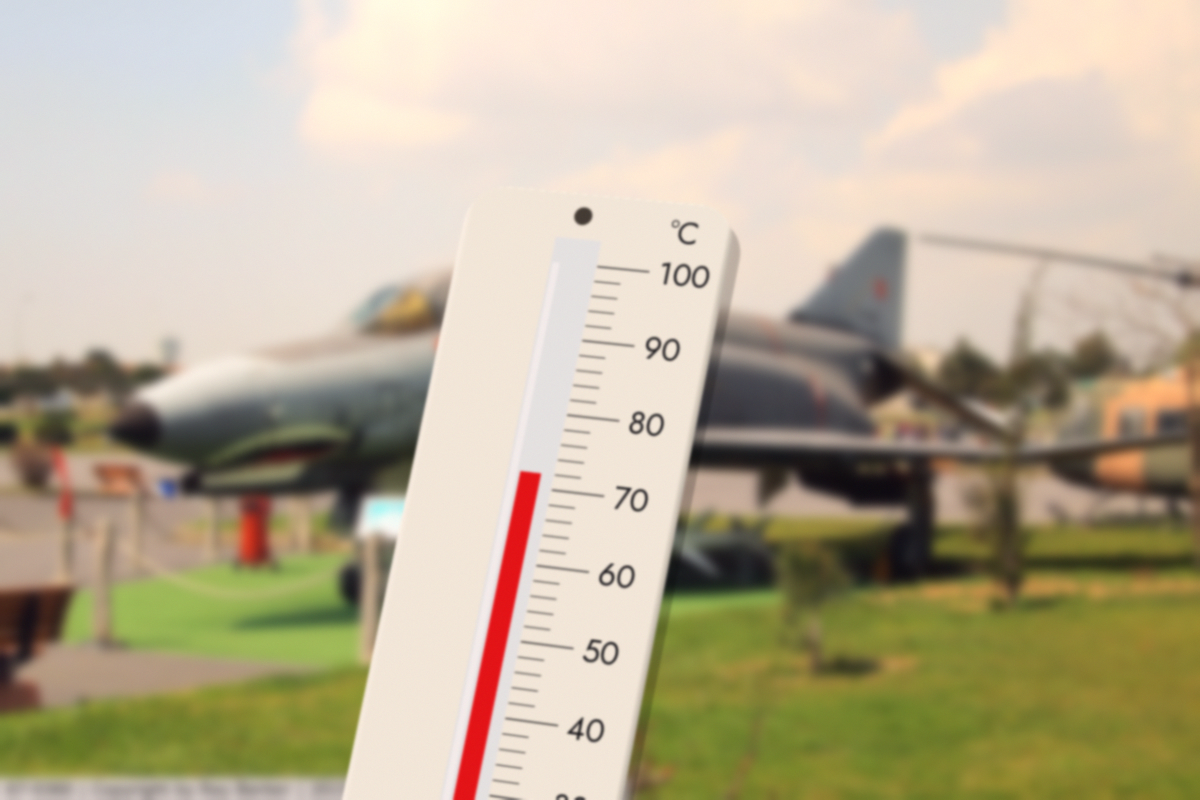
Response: 72 °C
